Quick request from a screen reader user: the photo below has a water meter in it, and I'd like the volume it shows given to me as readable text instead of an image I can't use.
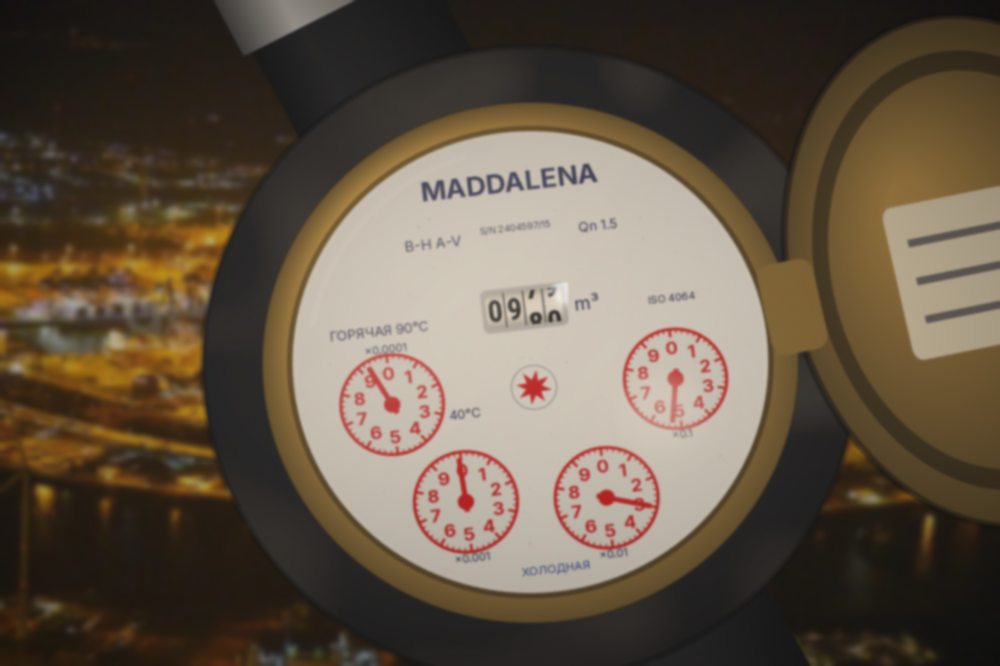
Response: 979.5299 m³
